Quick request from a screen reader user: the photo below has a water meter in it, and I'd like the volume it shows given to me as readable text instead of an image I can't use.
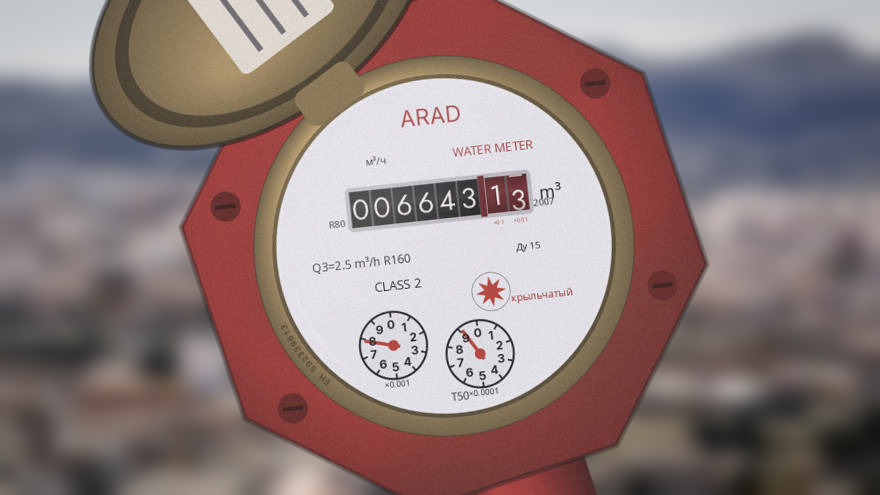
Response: 6643.1279 m³
